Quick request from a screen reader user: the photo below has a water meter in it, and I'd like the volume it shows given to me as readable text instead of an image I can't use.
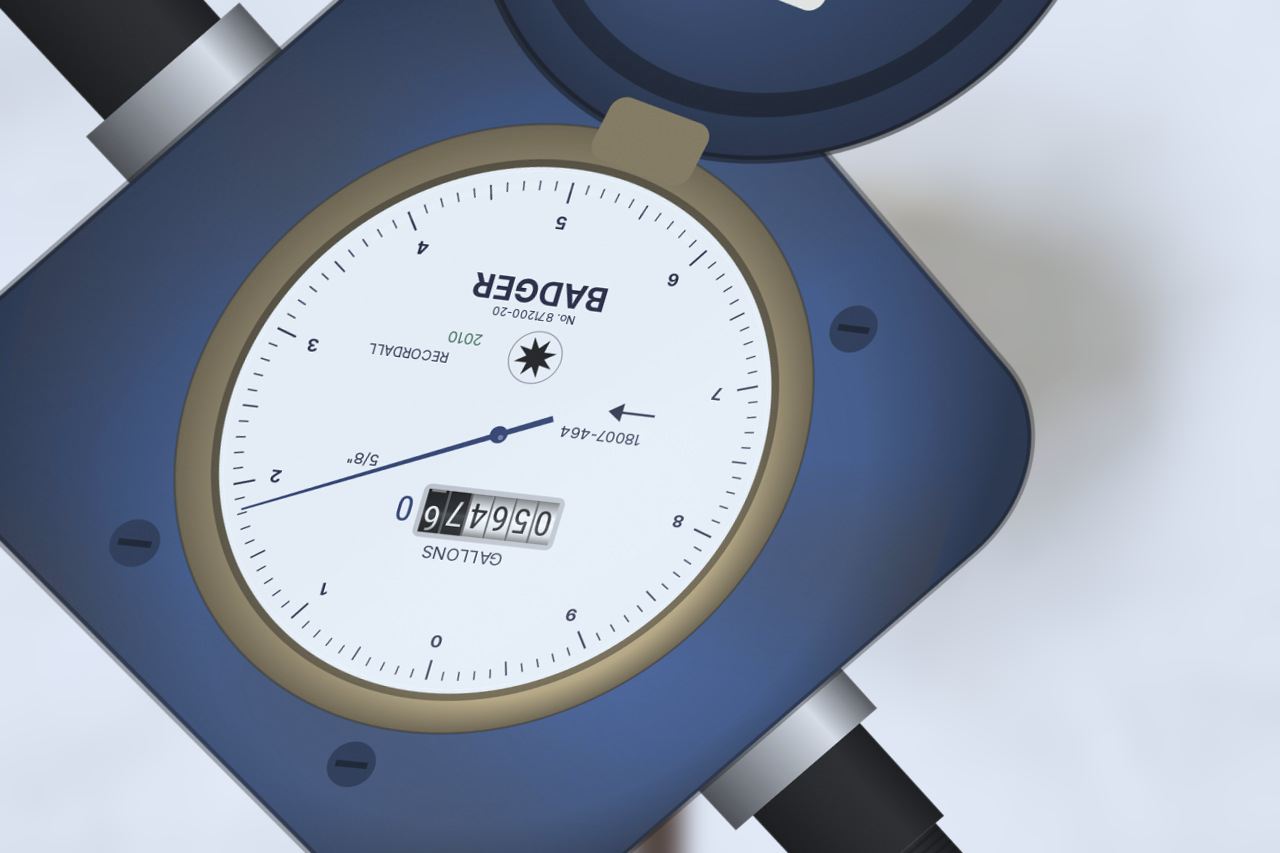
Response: 564761.8 gal
